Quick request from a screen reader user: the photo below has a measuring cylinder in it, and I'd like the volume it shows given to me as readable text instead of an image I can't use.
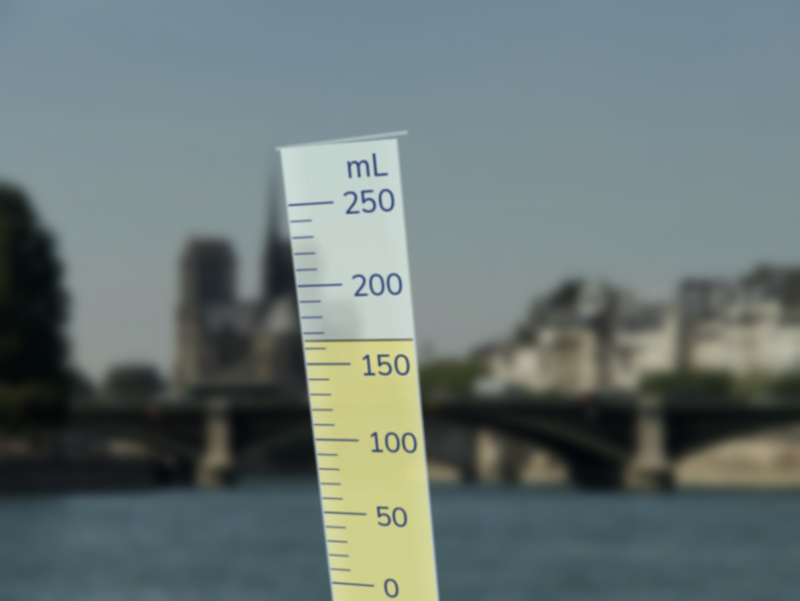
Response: 165 mL
